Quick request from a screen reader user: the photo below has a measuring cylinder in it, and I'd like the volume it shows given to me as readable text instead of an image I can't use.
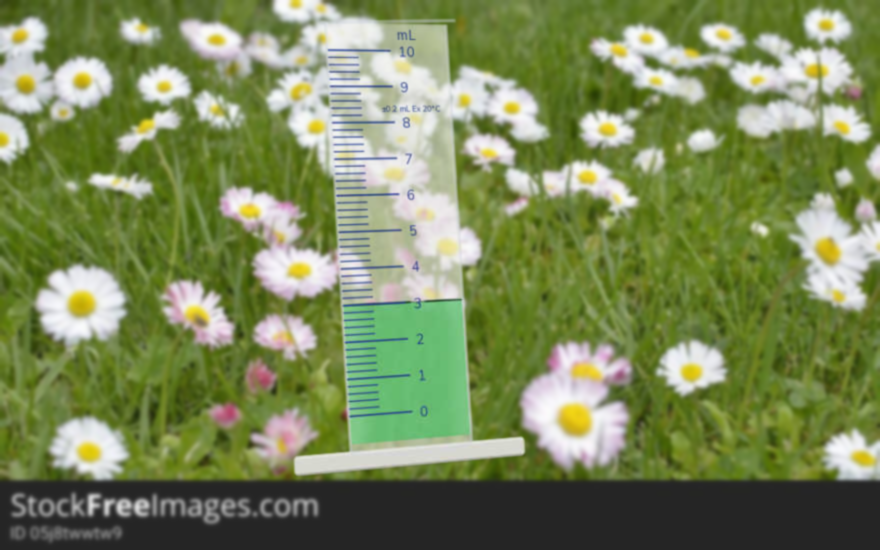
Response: 3 mL
